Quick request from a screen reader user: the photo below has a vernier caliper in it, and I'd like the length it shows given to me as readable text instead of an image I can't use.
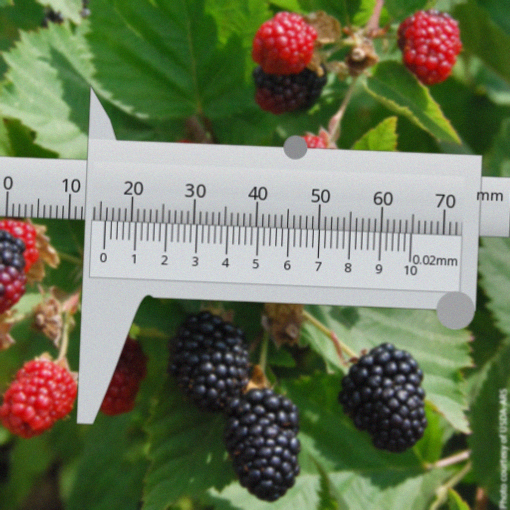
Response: 15.8 mm
